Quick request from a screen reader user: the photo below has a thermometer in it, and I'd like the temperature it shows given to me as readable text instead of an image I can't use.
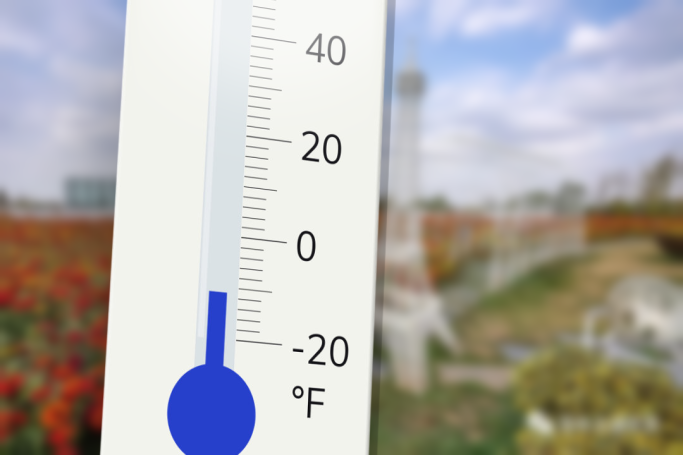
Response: -11 °F
